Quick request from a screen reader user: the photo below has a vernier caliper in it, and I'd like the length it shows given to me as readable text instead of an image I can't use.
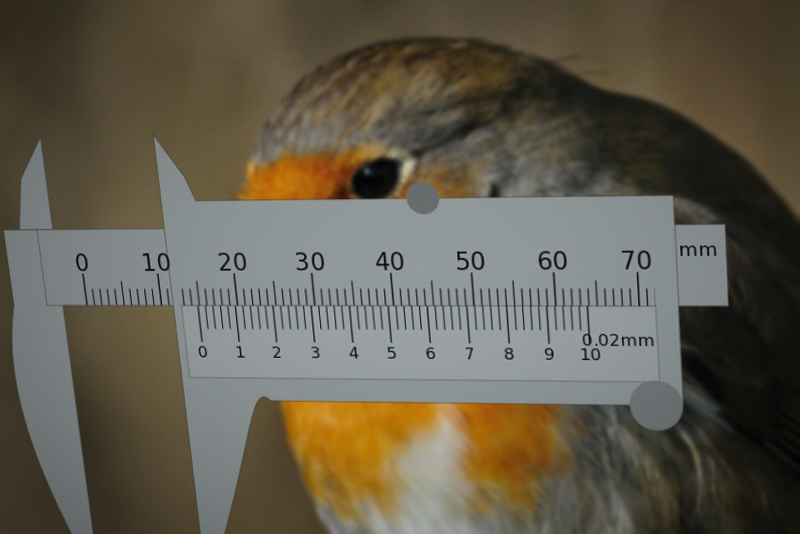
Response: 14.8 mm
